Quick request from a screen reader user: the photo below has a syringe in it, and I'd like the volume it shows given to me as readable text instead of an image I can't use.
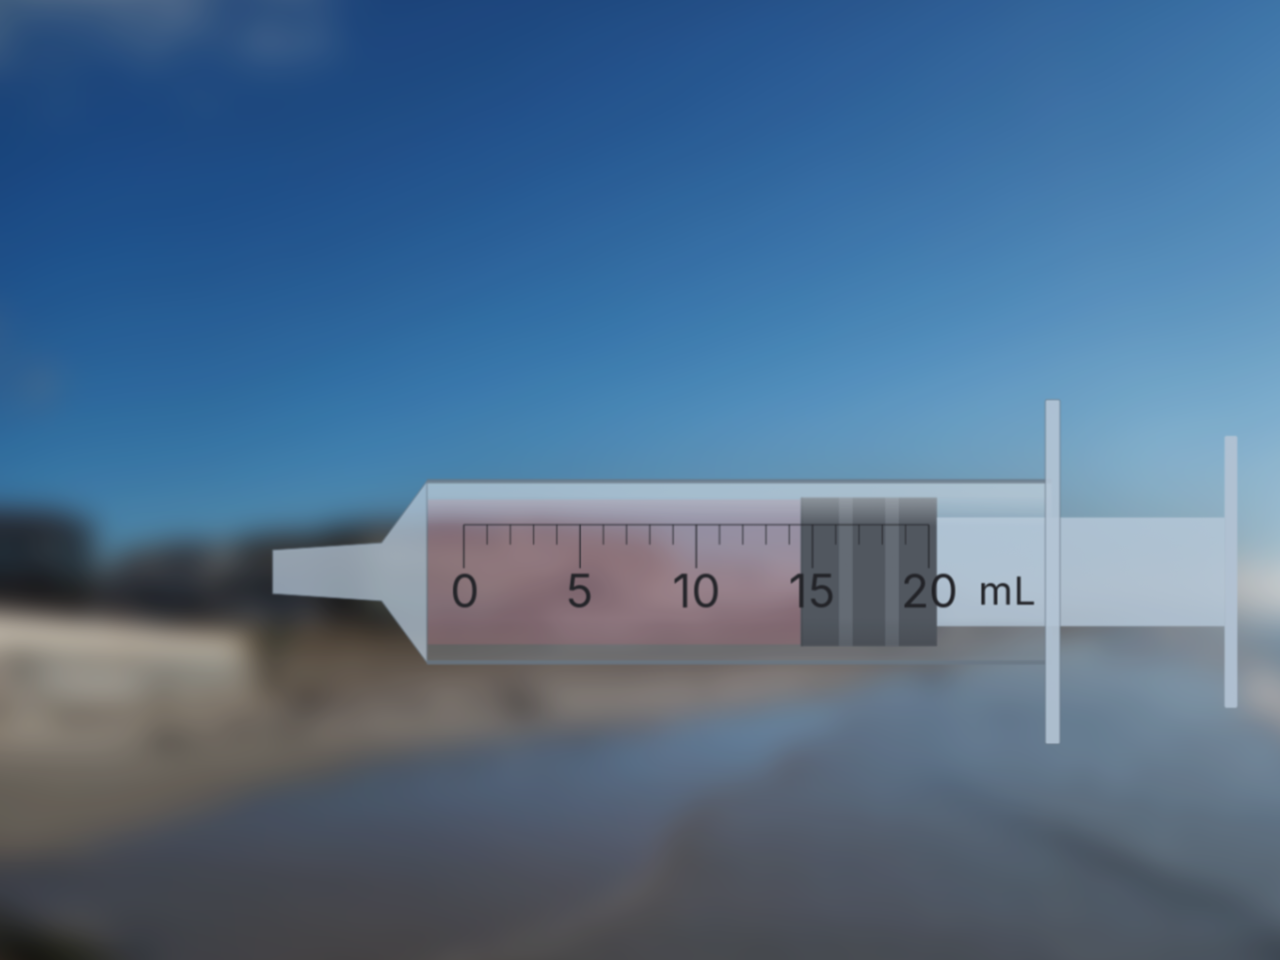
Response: 14.5 mL
